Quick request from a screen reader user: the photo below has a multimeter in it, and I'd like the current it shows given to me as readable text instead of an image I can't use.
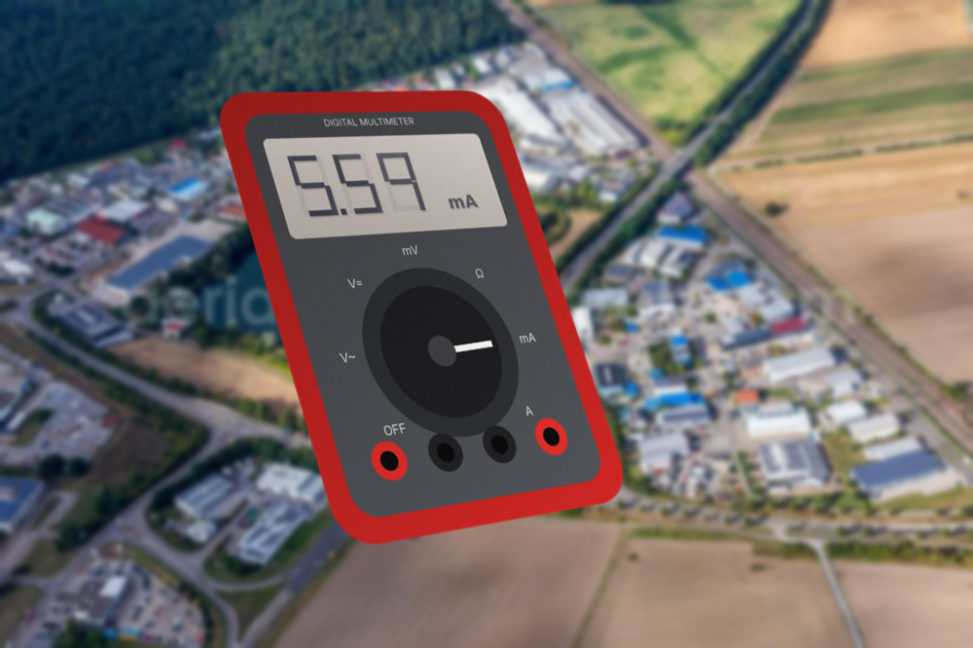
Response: 5.59 mA
